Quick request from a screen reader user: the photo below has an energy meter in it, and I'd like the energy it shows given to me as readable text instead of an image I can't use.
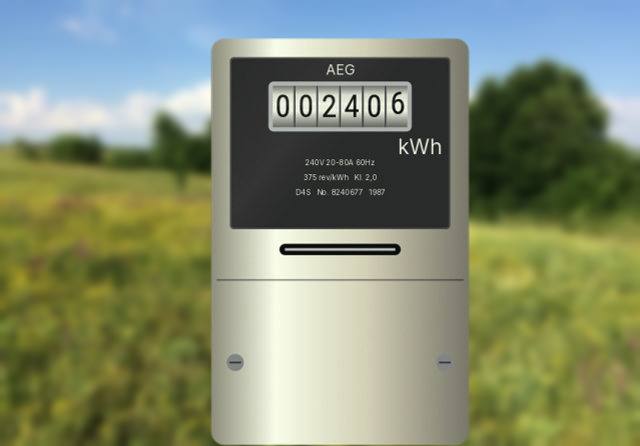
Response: 2406 kWh
